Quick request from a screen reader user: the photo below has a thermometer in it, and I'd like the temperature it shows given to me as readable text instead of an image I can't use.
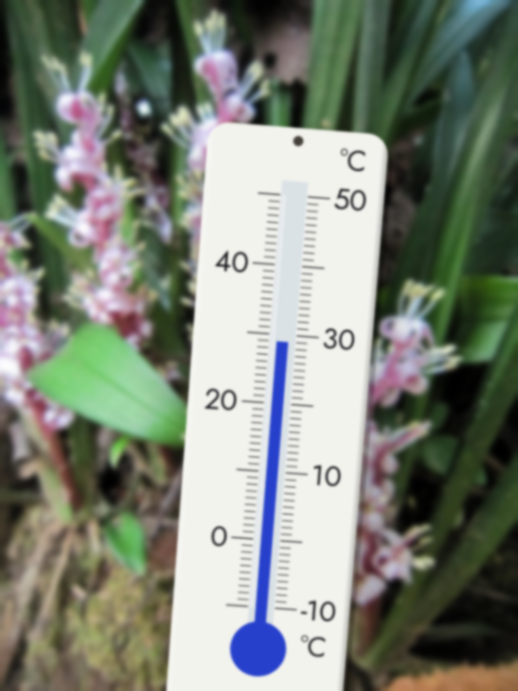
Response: 29 °C
